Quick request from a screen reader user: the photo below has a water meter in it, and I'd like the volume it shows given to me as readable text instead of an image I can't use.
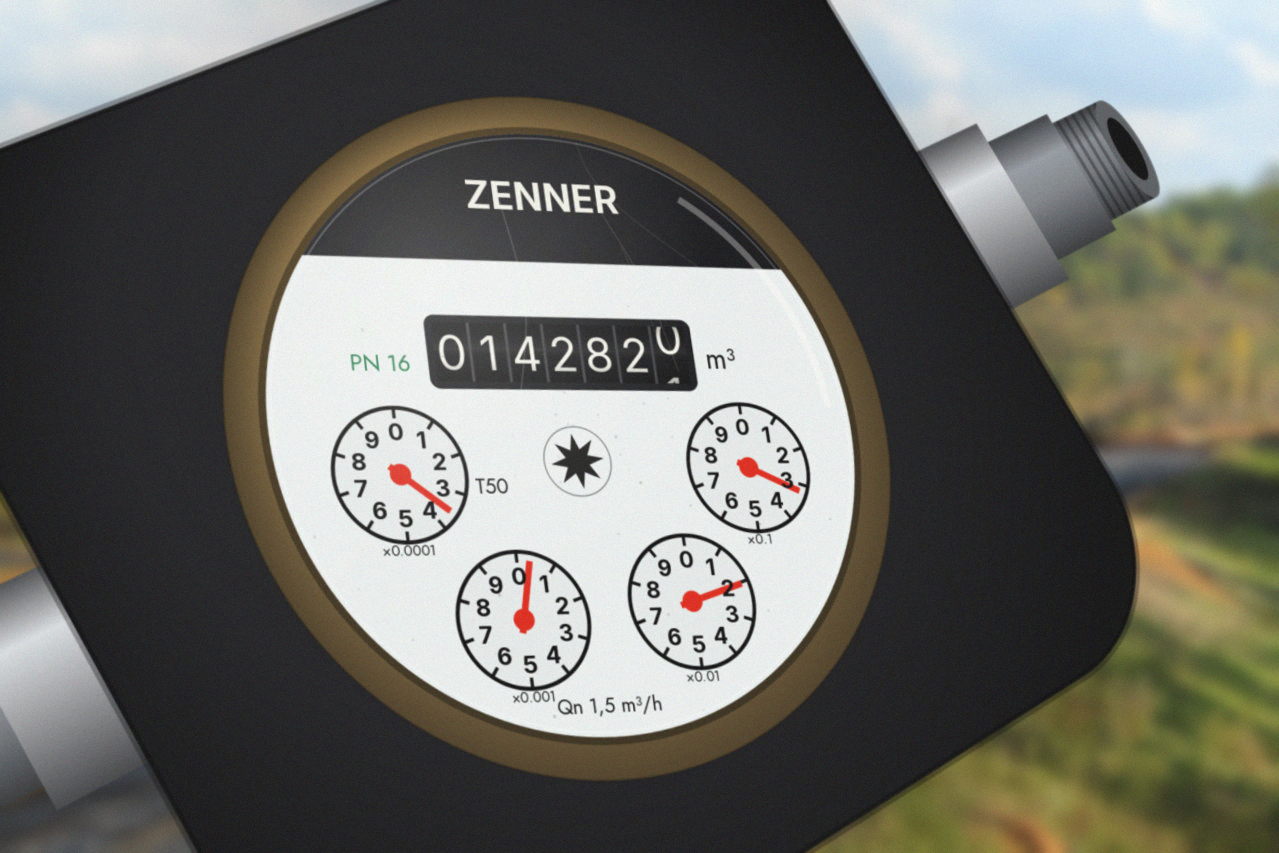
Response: 142820.3203 m³
